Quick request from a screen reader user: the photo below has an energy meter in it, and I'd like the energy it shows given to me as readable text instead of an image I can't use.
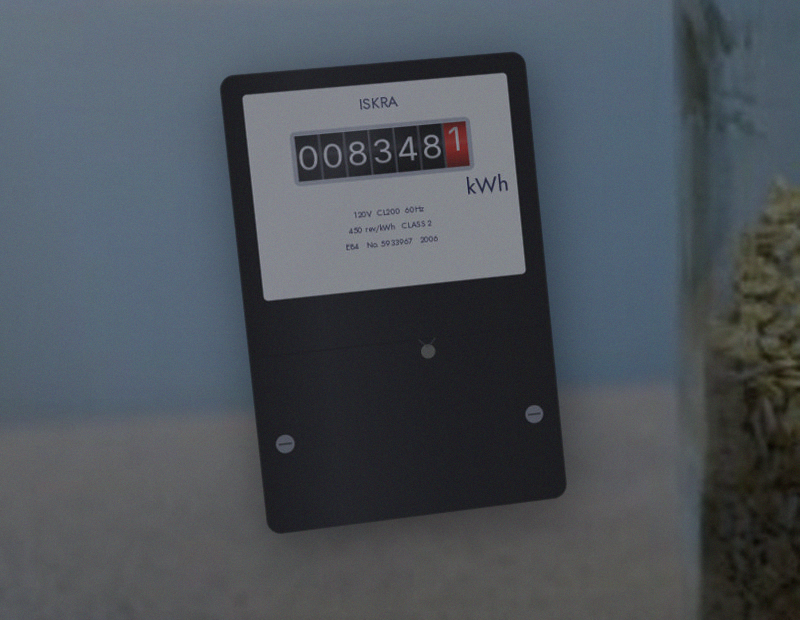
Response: 8348.1 kWh
